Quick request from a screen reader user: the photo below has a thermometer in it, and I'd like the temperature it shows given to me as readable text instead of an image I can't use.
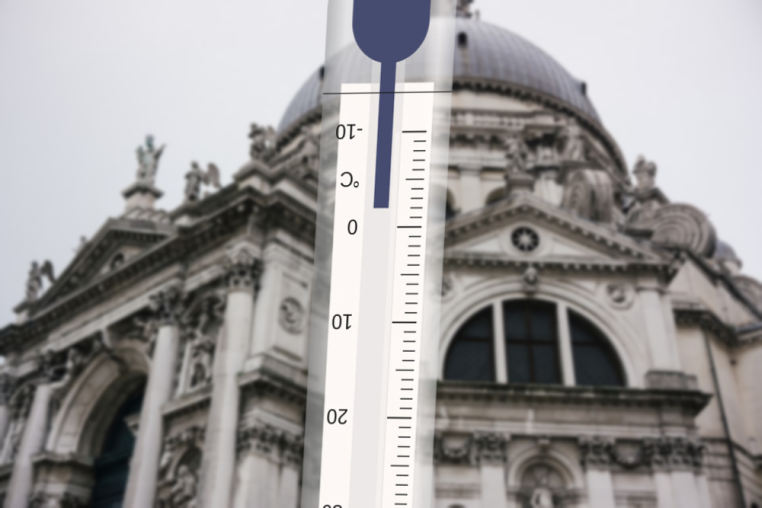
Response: -2 °C
